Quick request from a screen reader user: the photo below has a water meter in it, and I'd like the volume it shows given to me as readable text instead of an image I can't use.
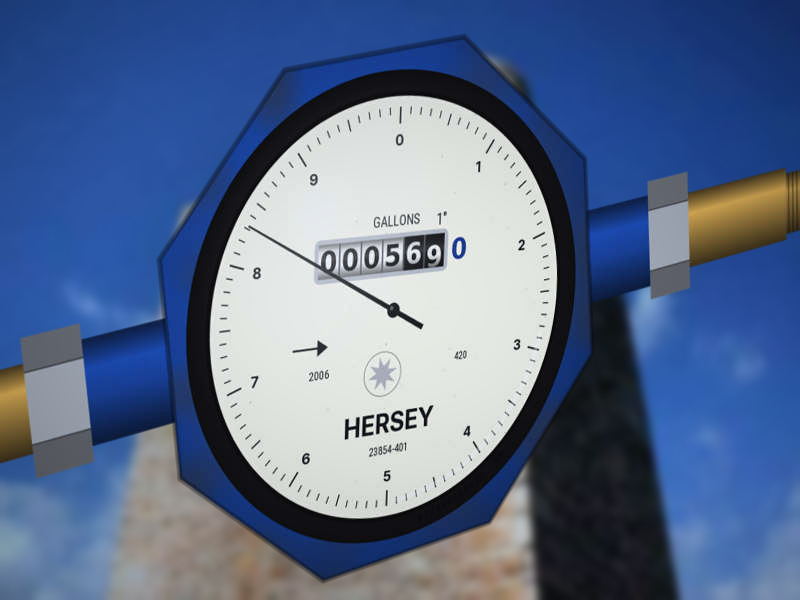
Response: 5688.3 gal
